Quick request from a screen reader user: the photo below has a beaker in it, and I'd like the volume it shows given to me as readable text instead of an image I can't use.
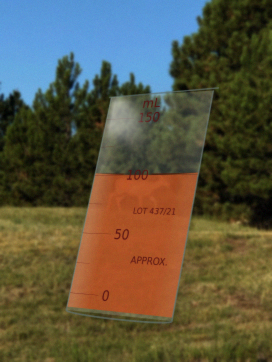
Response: 100 mL
